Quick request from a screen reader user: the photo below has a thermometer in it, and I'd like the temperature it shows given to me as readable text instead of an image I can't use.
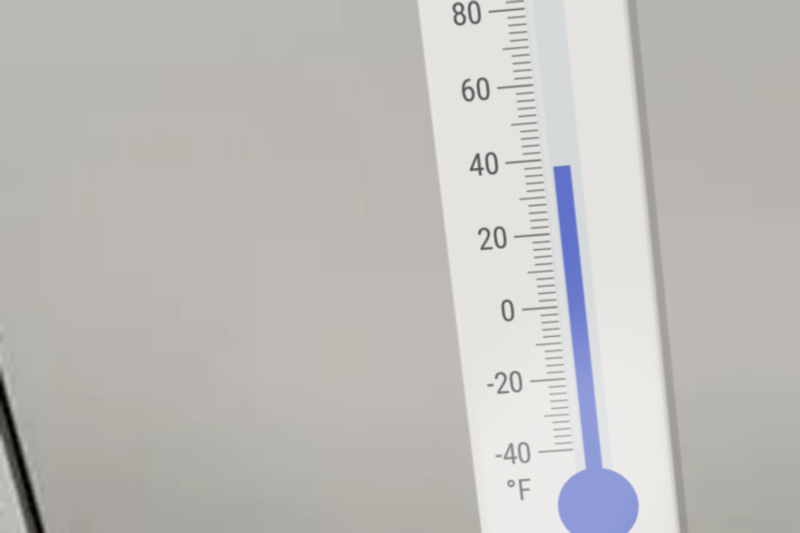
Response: 38 °F
